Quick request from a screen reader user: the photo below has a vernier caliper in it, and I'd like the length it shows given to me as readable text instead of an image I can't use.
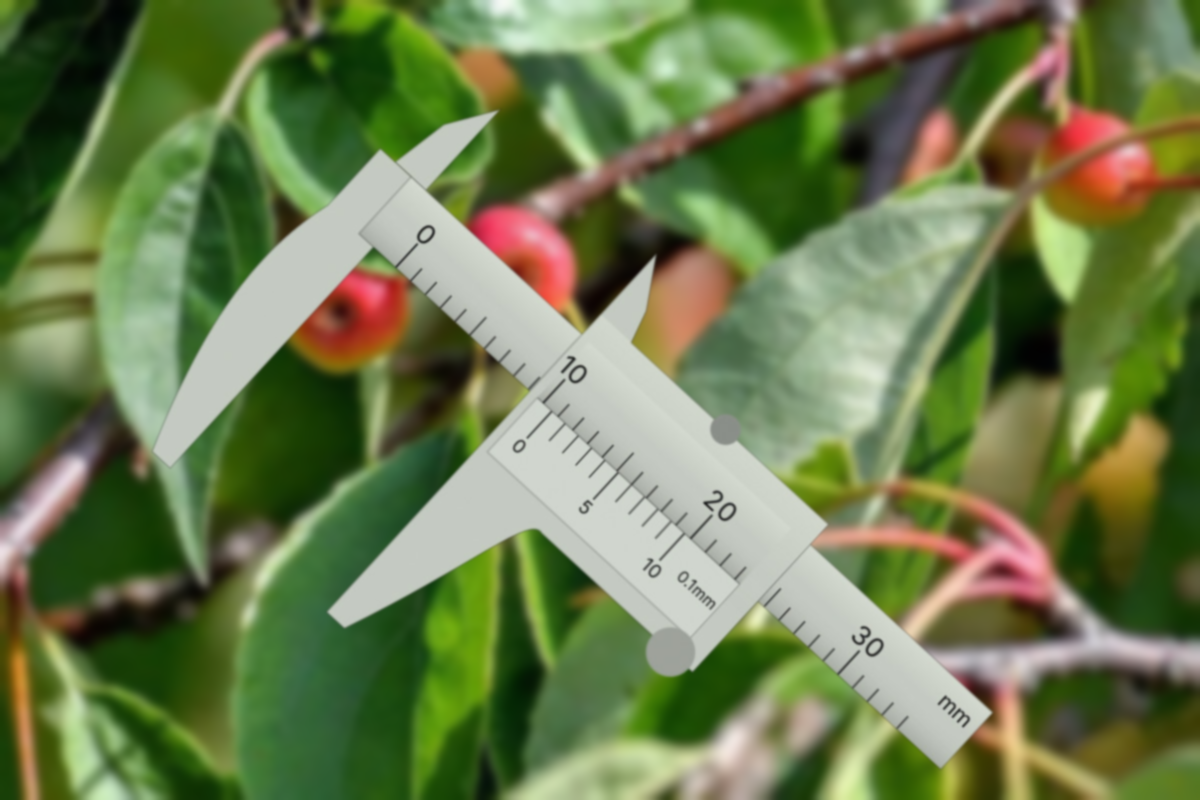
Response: 10.6 mm
